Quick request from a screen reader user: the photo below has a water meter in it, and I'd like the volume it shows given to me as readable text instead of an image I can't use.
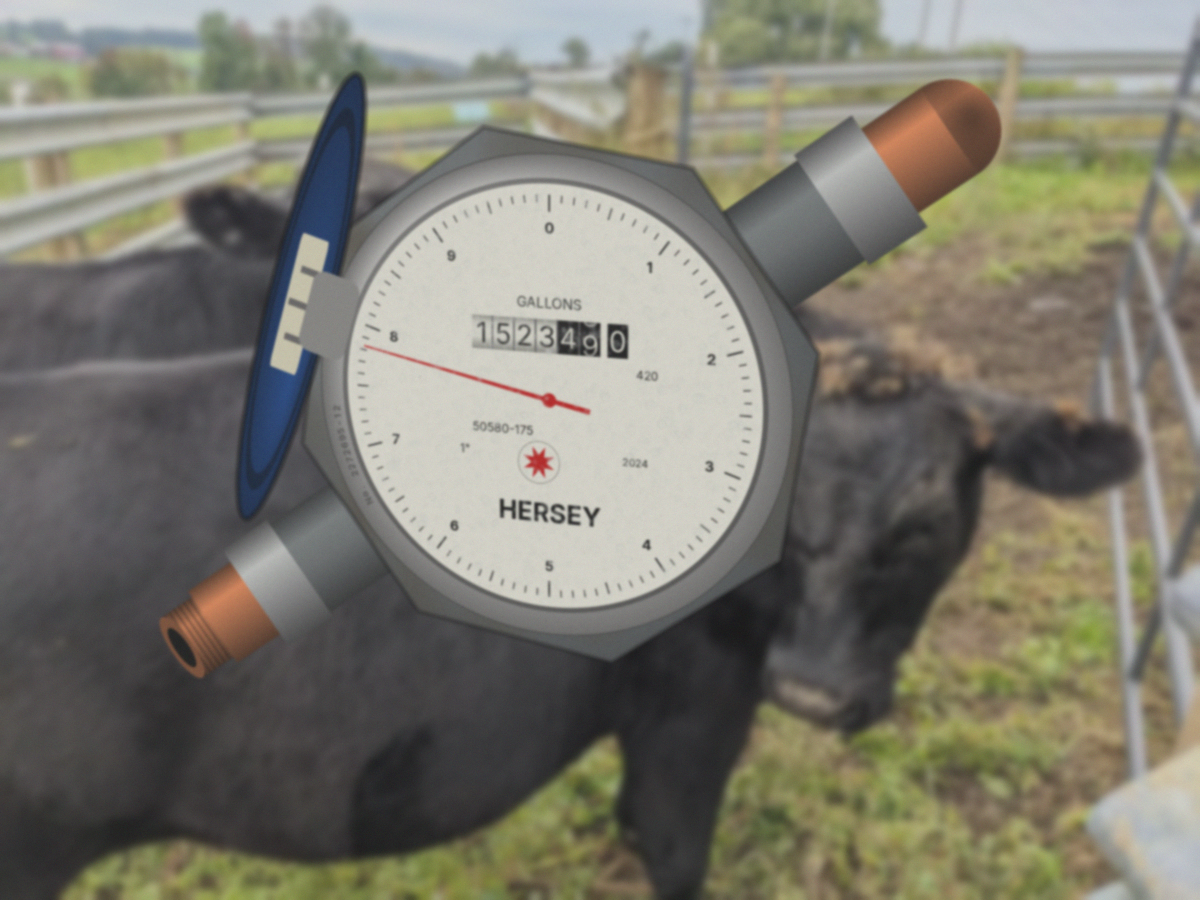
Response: 1523487.8 gal
